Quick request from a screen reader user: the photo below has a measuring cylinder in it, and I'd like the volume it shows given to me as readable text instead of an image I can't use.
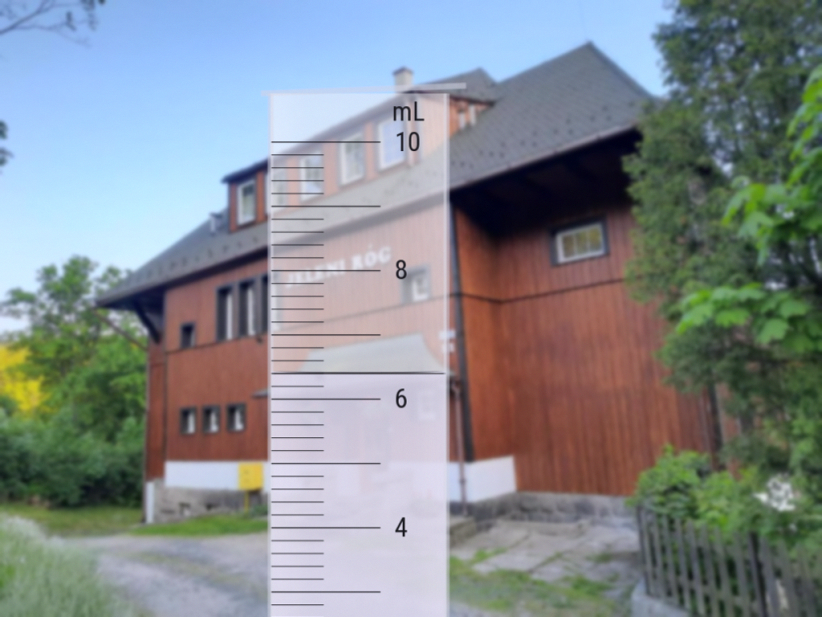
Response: 6.4 mL
